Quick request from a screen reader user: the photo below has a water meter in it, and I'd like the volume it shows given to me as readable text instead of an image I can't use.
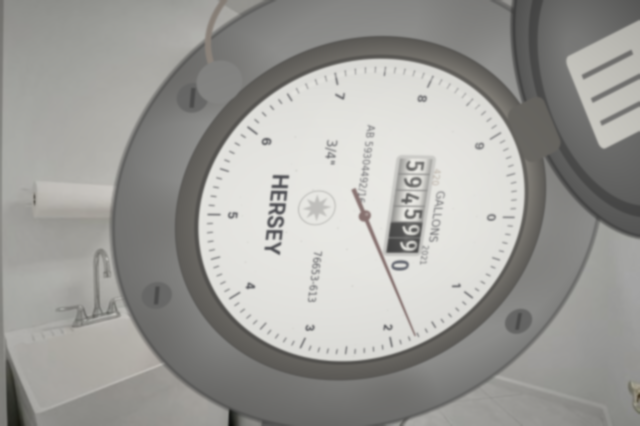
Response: 5945991.7 gal
